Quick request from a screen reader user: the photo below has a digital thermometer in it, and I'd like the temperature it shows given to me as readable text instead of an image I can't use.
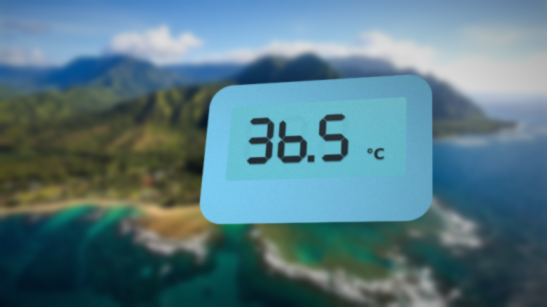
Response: 36.5 °C
